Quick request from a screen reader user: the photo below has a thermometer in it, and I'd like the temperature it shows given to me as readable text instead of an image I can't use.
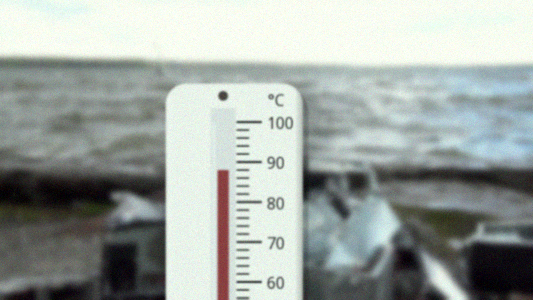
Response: 88 °C
